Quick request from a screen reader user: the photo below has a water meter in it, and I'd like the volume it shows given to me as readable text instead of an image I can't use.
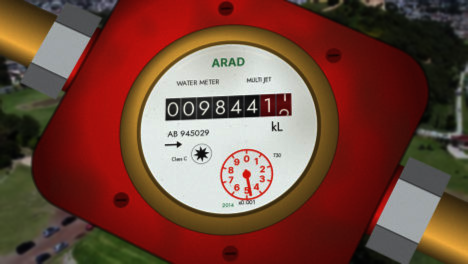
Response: 9844.114 kL
